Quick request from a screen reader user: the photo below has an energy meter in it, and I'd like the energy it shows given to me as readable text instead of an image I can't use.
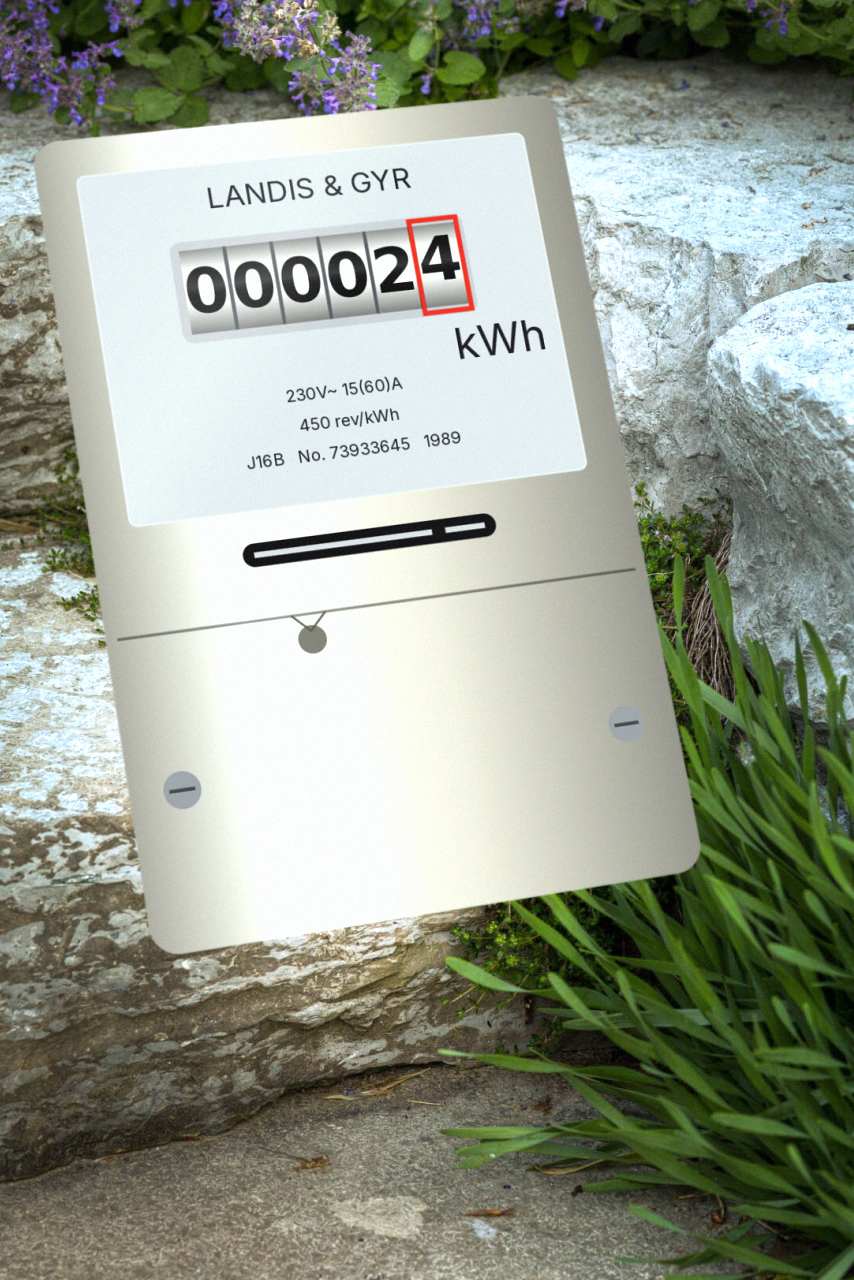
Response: 2.4 kWh
